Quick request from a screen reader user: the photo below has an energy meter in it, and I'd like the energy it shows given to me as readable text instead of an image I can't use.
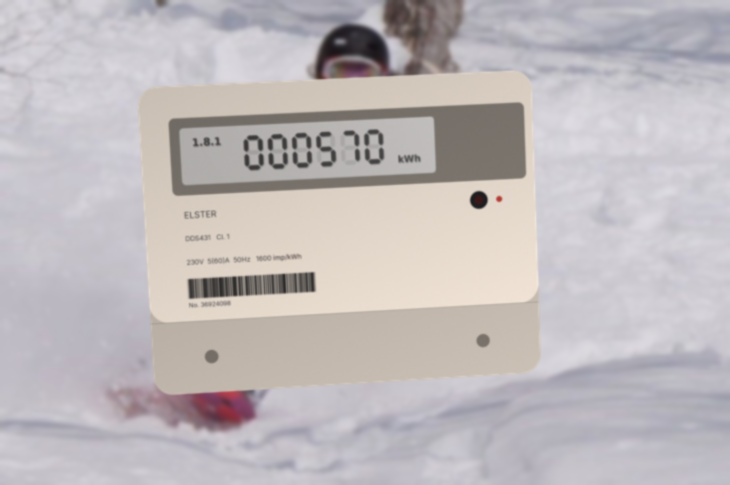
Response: 570 kWh
